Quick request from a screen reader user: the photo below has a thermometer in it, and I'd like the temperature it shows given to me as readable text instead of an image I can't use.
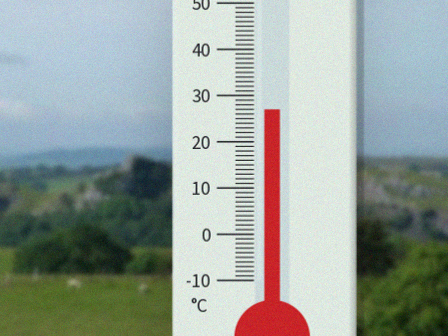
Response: 27 °C
